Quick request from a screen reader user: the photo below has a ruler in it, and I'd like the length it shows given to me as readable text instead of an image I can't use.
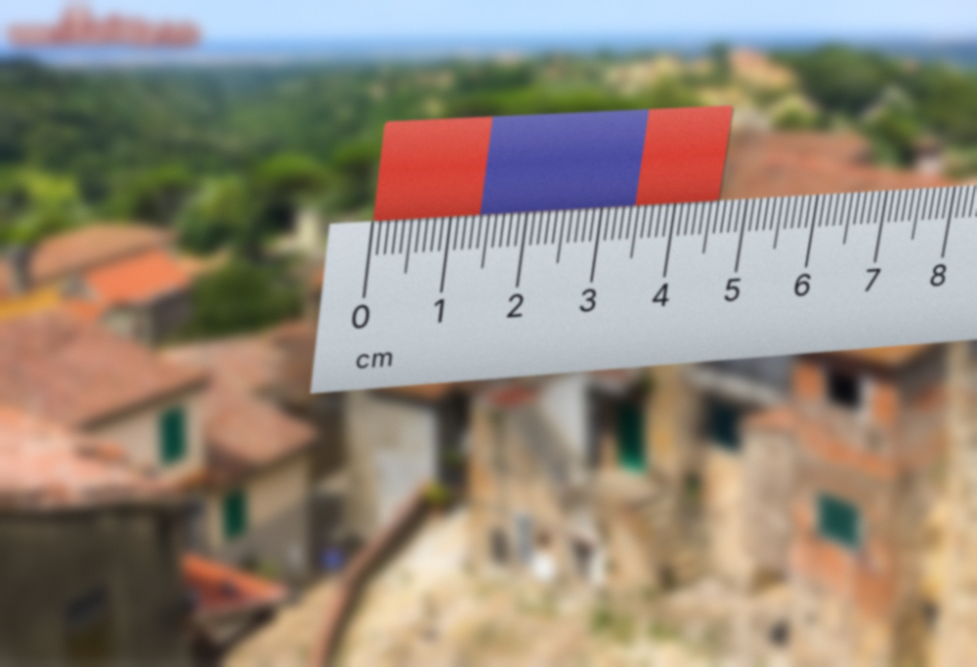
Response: 4.6 cm
